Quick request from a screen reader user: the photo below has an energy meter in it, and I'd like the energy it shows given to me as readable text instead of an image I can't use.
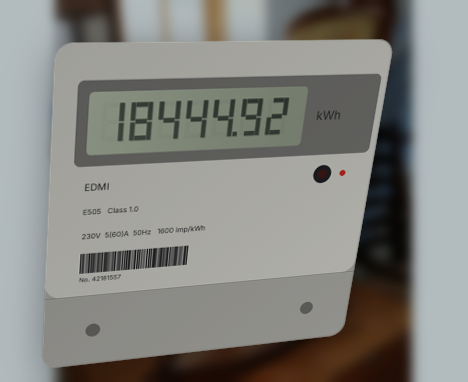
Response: 18444.92 kWh
